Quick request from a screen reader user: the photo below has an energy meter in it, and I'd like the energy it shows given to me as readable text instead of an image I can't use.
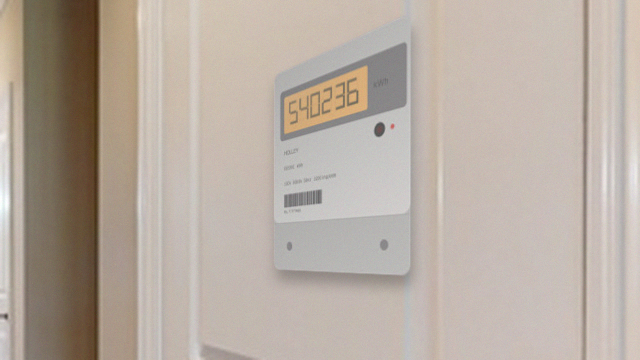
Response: 540236 kWh
